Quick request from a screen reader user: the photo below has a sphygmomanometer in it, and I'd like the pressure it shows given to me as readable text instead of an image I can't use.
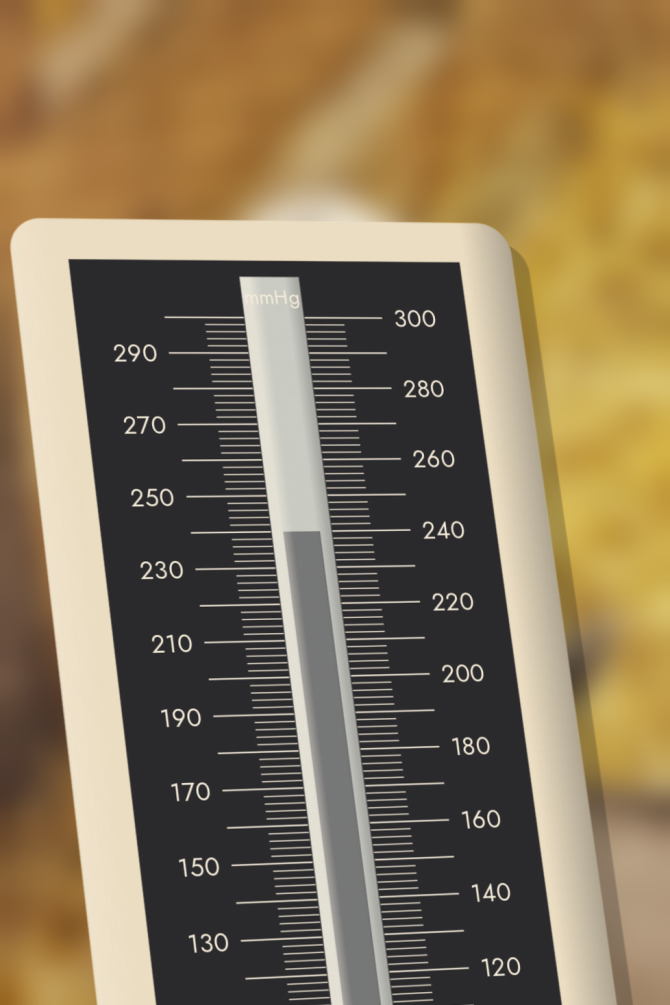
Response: 240 mmHg
